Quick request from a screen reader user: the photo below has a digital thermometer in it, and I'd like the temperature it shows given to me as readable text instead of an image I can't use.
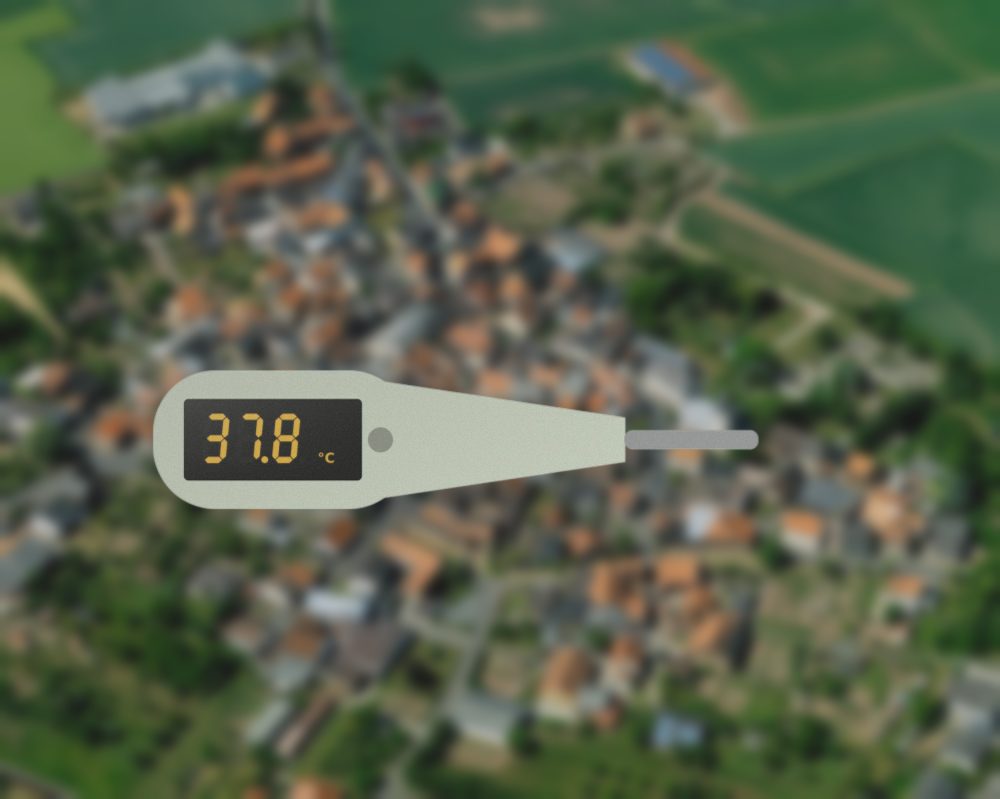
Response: 37.8 °C
